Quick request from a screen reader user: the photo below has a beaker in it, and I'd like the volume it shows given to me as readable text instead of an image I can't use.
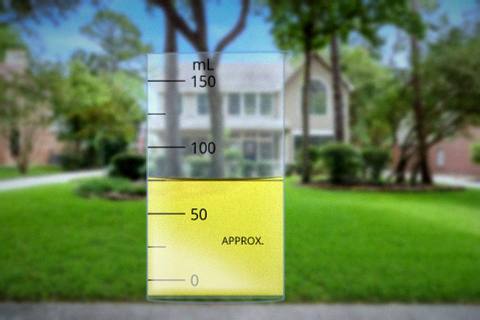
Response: 75 mL
